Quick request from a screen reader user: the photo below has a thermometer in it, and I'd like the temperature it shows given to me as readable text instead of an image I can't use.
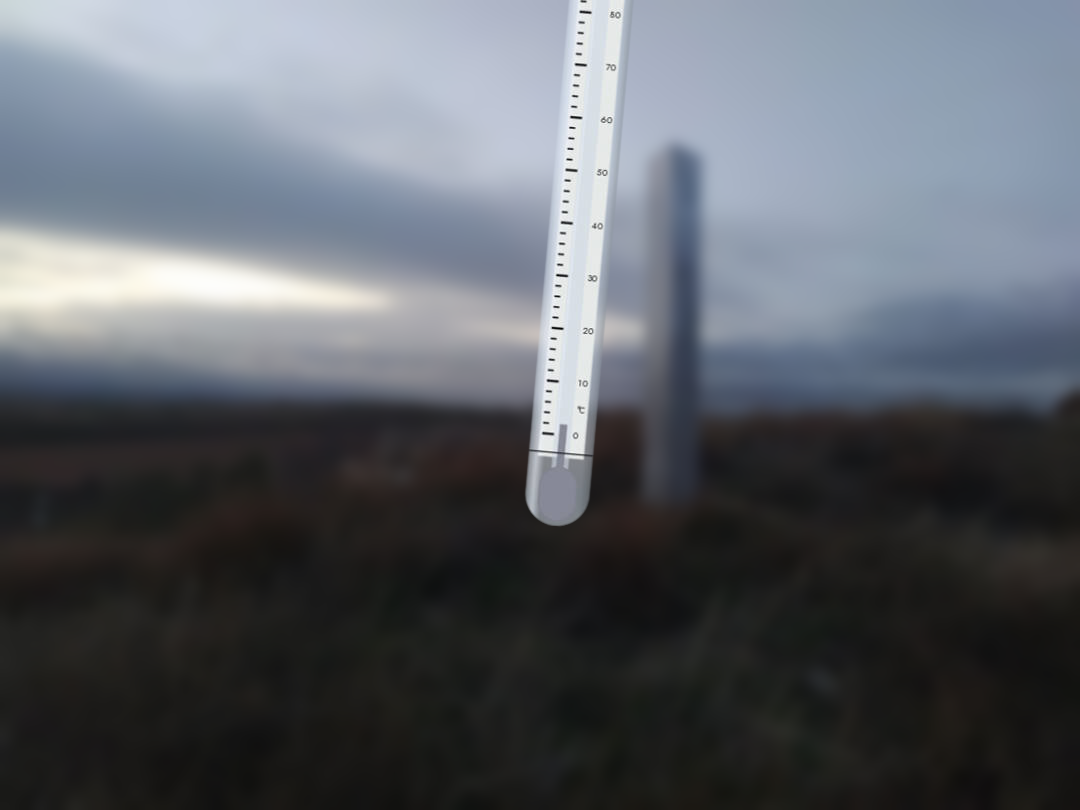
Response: 2 °C
